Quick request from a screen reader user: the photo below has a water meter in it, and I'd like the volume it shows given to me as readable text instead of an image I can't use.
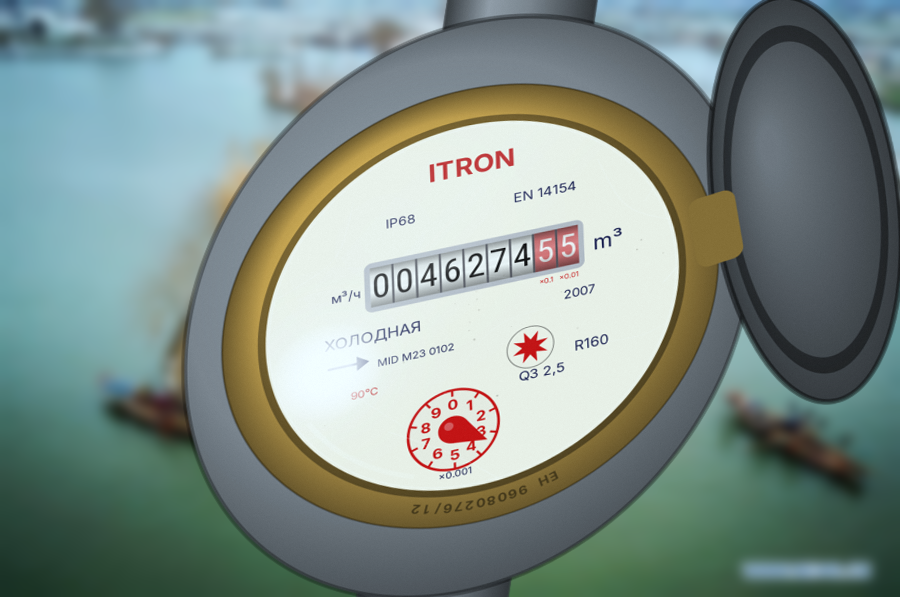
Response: 46274.553 m³
